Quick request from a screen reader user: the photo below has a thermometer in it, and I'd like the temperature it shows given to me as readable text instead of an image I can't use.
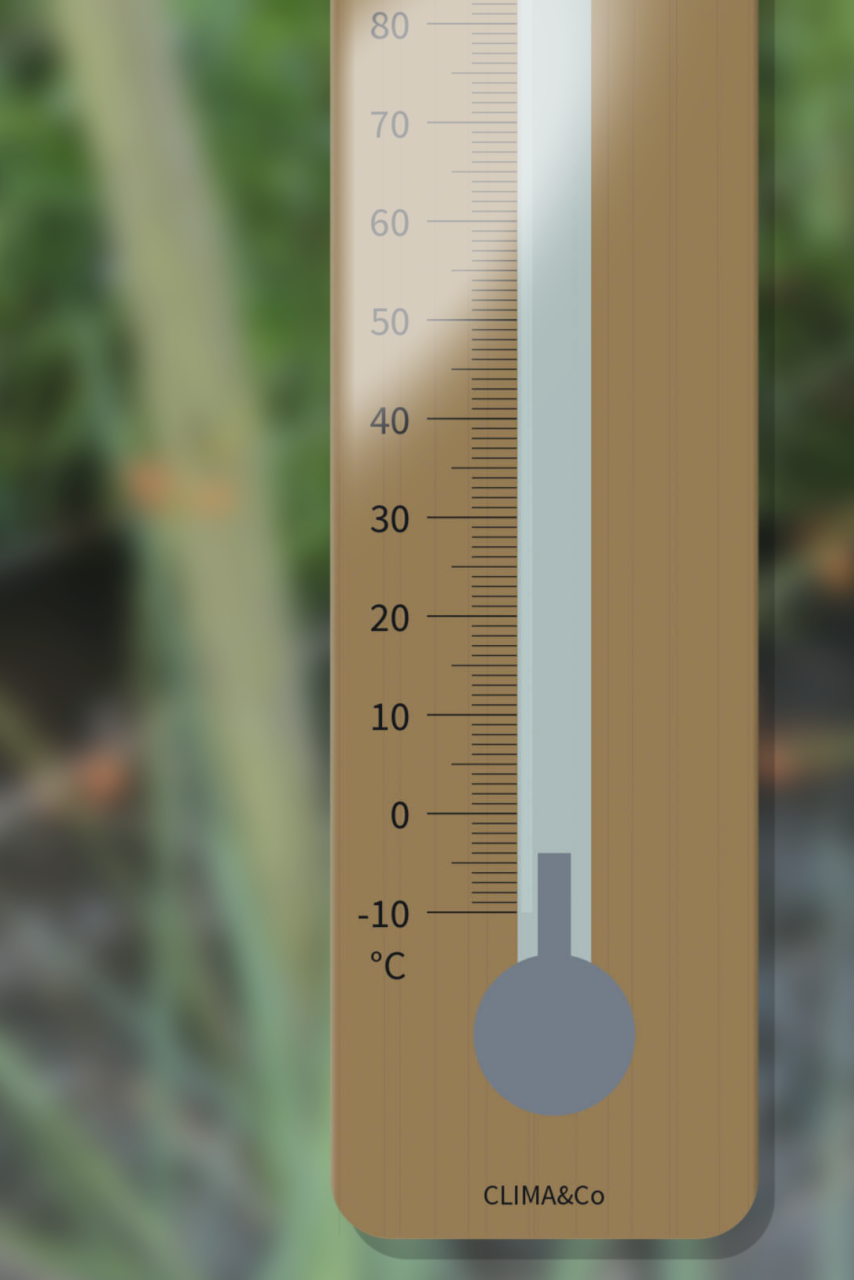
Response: -4 °C
